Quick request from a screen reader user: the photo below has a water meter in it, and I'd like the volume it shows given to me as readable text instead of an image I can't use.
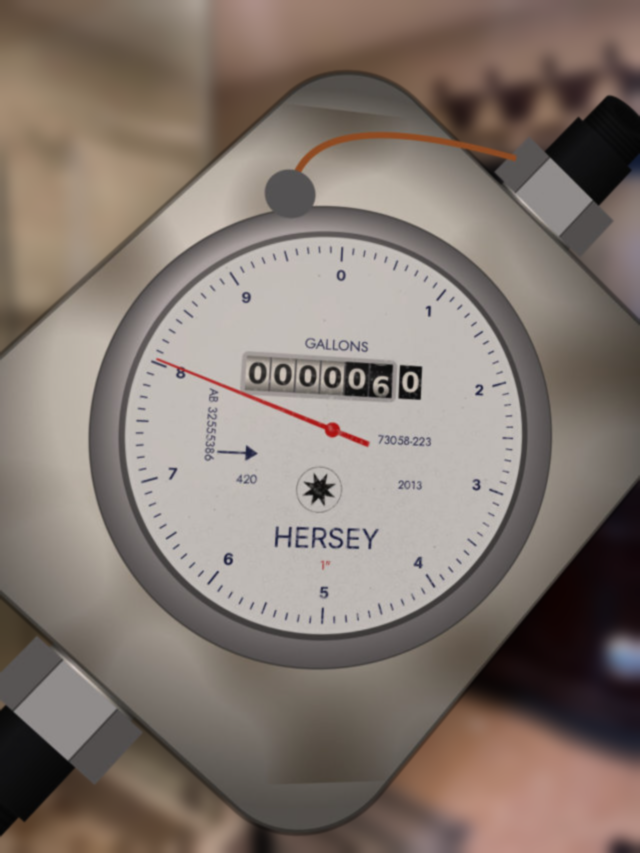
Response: 58.0 gal
